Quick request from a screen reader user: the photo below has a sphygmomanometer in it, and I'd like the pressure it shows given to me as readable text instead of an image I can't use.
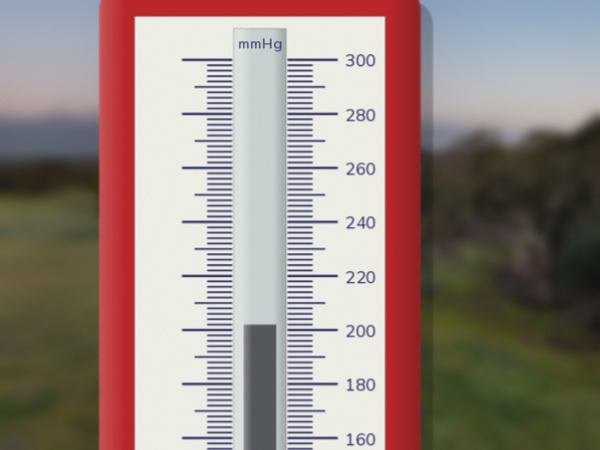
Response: 202 mmHg
